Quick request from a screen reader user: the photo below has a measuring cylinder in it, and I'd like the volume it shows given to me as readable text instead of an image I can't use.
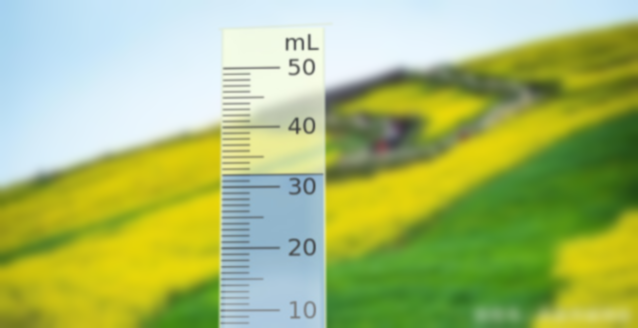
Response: 32 mL
